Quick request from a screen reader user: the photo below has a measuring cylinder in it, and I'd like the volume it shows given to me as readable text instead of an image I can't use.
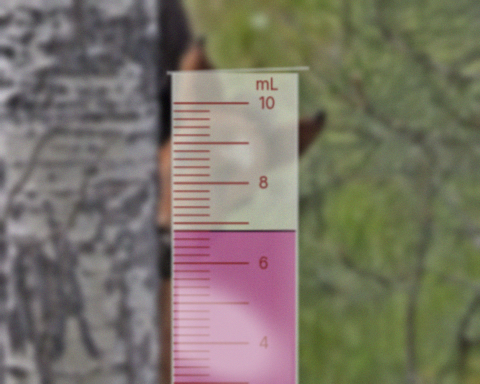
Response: 6.8 mL
